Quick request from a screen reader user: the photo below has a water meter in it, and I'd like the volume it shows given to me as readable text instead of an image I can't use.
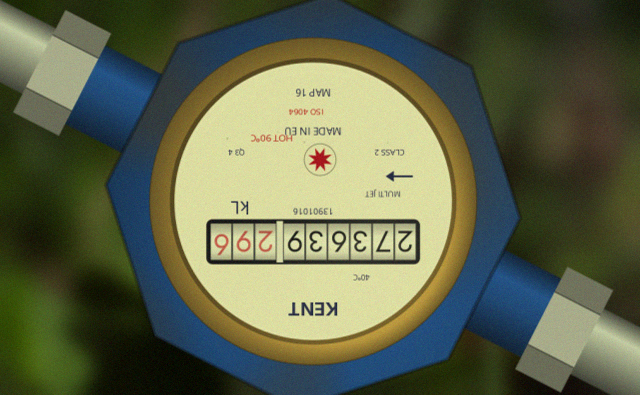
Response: 273639.296 kL
